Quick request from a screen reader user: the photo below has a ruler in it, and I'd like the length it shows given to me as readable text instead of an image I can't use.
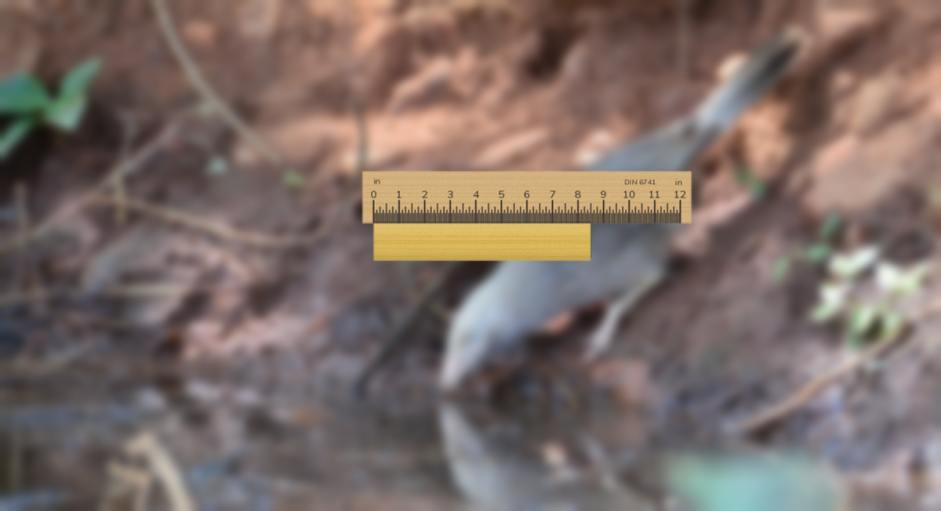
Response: 8.5 in
